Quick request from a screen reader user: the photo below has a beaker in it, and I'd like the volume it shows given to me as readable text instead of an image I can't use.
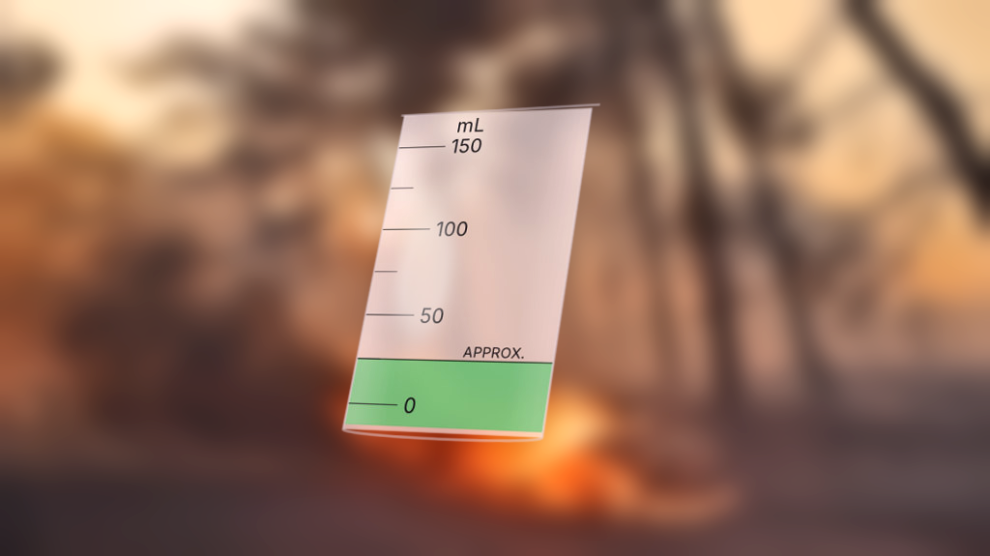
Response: 25 mL
